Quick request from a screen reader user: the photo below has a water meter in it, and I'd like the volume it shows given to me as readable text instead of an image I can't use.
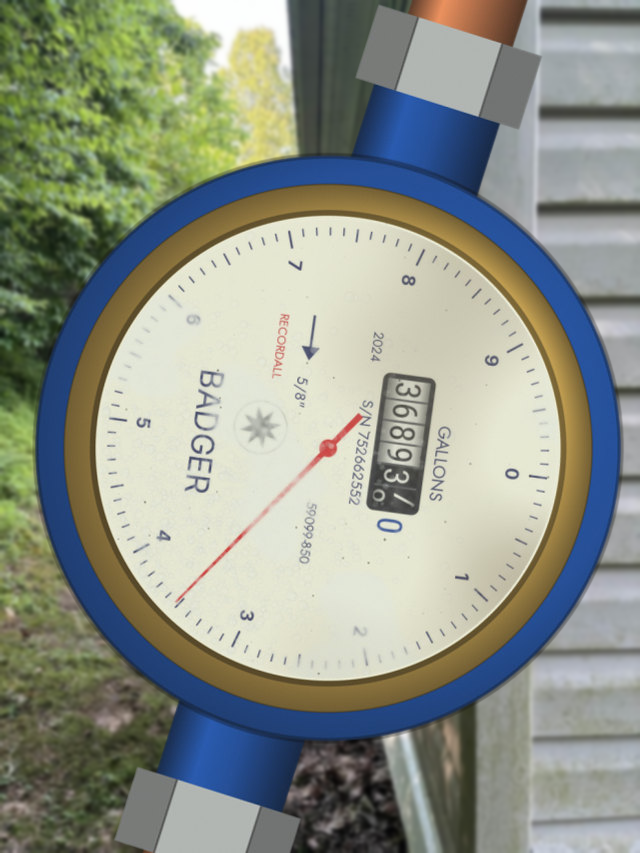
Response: 3689373.5 gal
